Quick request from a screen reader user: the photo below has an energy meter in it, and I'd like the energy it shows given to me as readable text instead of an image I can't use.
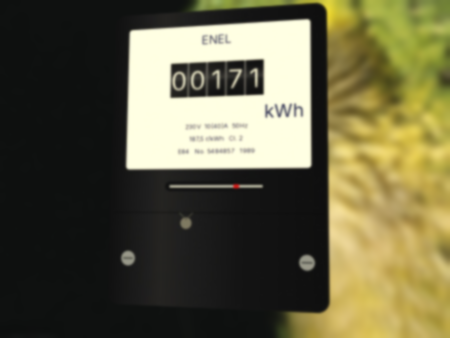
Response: 171 kWh
